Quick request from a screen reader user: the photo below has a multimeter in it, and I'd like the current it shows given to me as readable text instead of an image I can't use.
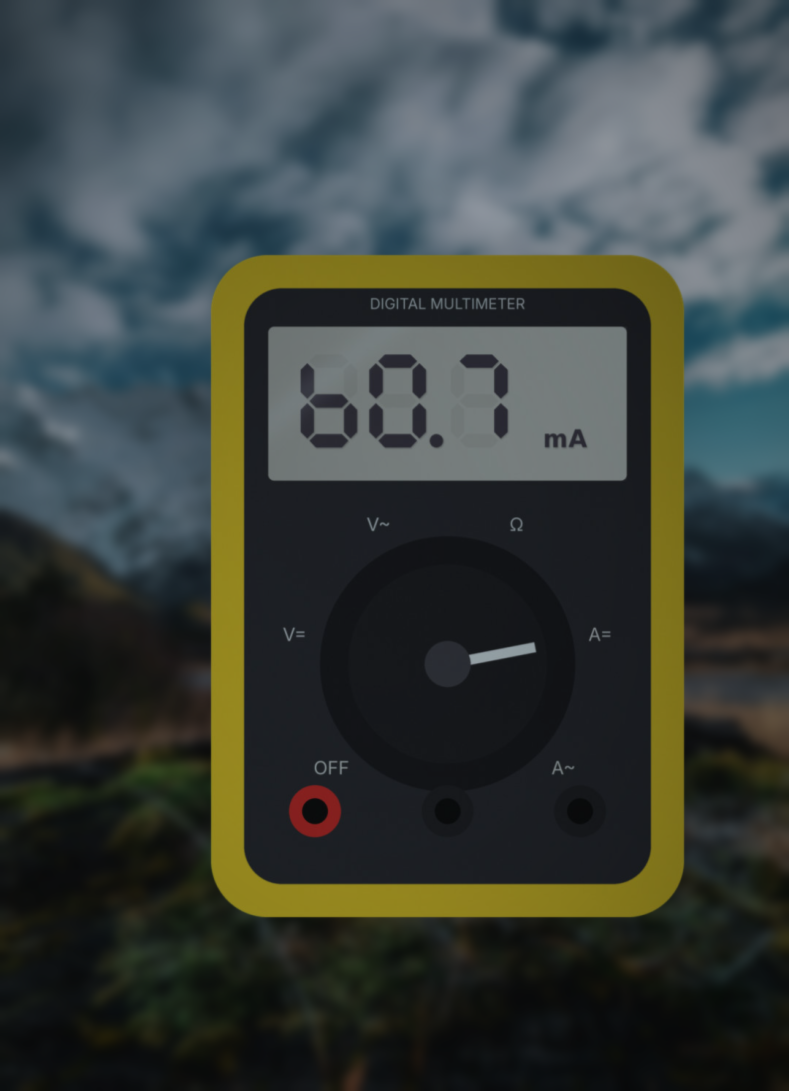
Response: 60.7 mA
